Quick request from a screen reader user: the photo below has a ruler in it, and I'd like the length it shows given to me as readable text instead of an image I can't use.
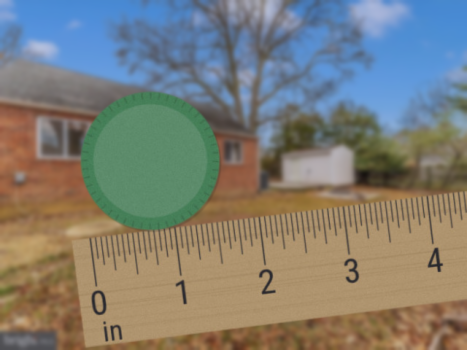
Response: 1.625 in
